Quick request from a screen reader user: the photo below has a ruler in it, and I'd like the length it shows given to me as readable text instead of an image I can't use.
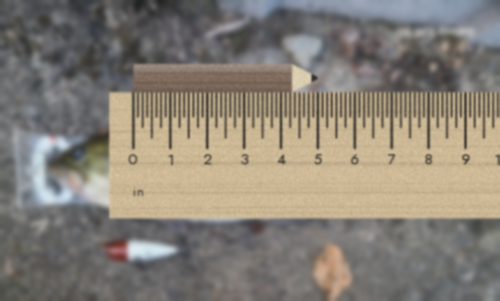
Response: 5 in
